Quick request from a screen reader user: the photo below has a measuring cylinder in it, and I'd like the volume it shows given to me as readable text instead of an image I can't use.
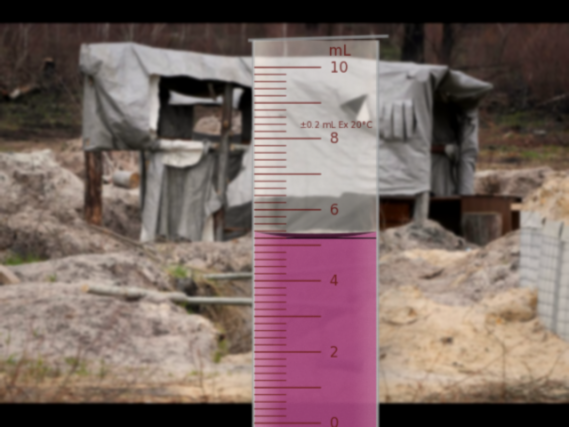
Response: 5.2 mL
